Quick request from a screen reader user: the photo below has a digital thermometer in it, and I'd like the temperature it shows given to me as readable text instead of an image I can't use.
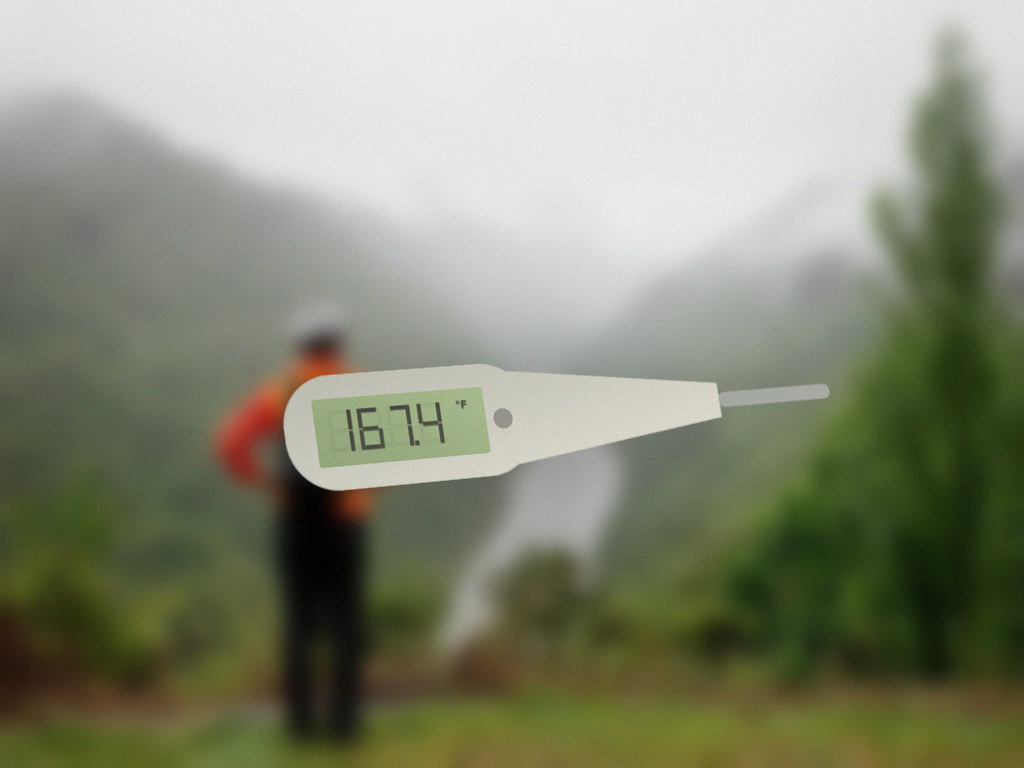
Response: 167.4 °F
